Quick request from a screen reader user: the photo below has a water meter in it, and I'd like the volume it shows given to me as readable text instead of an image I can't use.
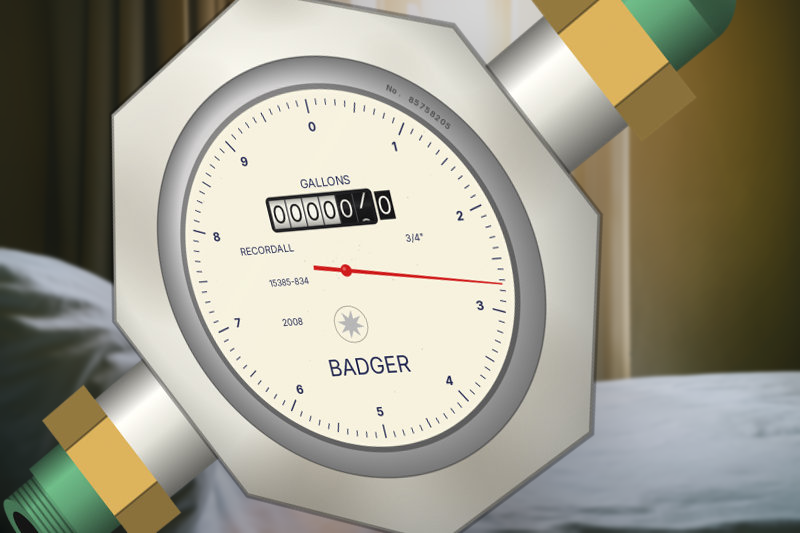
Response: 72.7 gal
